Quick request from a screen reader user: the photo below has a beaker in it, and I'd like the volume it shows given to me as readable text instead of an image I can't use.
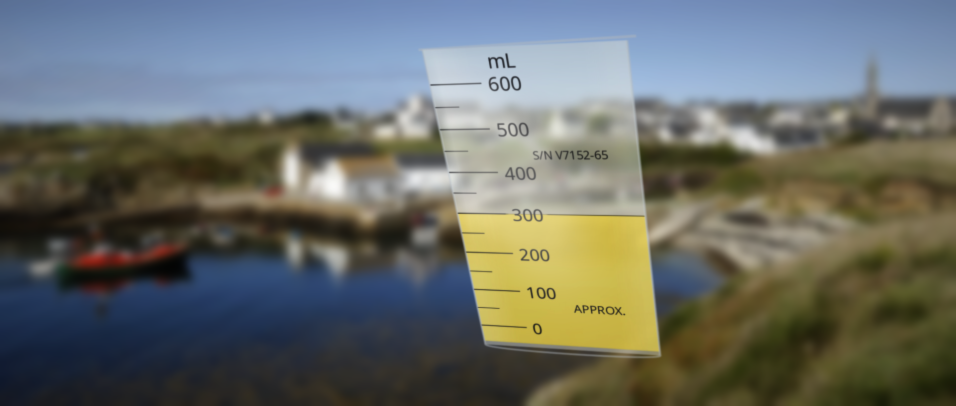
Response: 300 mL
